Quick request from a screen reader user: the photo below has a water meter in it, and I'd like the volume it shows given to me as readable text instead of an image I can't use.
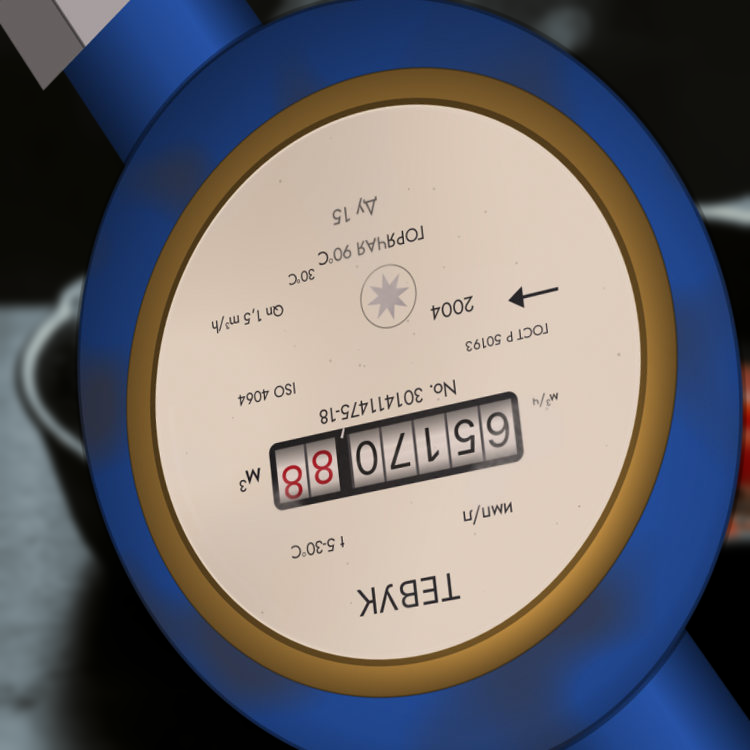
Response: 65170.88 m³
